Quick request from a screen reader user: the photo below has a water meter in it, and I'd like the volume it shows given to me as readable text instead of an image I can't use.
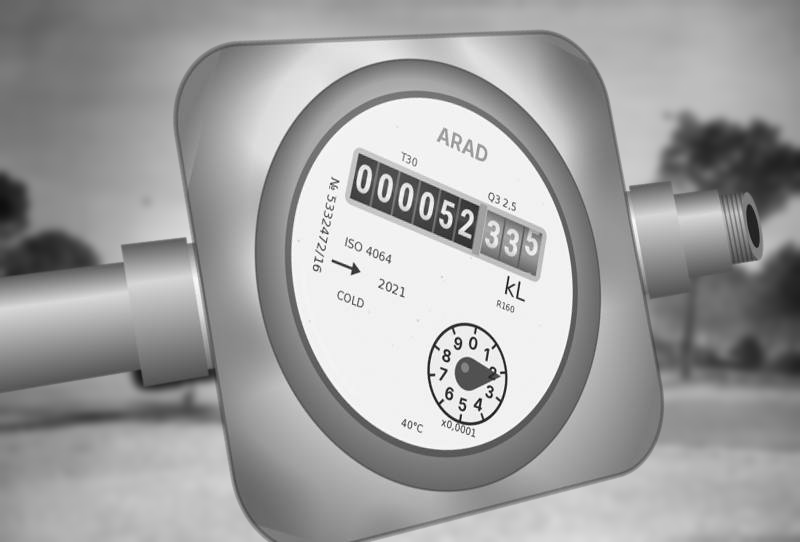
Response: 52.3352 kL
